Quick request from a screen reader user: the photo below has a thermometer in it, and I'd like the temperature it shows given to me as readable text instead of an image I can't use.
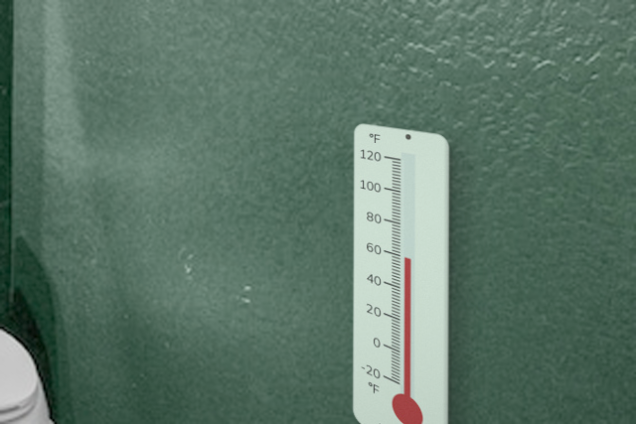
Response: 60 °F
